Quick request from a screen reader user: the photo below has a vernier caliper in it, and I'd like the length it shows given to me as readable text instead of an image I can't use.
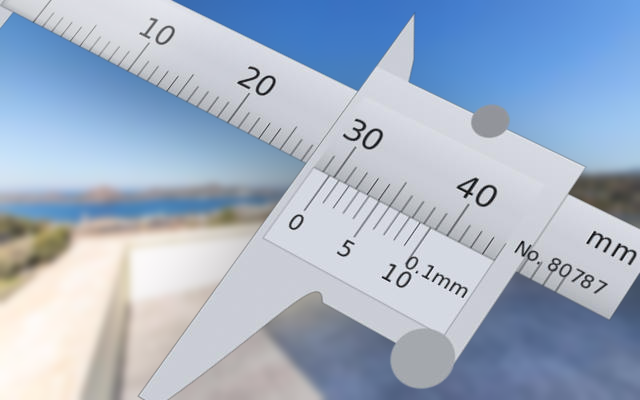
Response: 29.6 mm
